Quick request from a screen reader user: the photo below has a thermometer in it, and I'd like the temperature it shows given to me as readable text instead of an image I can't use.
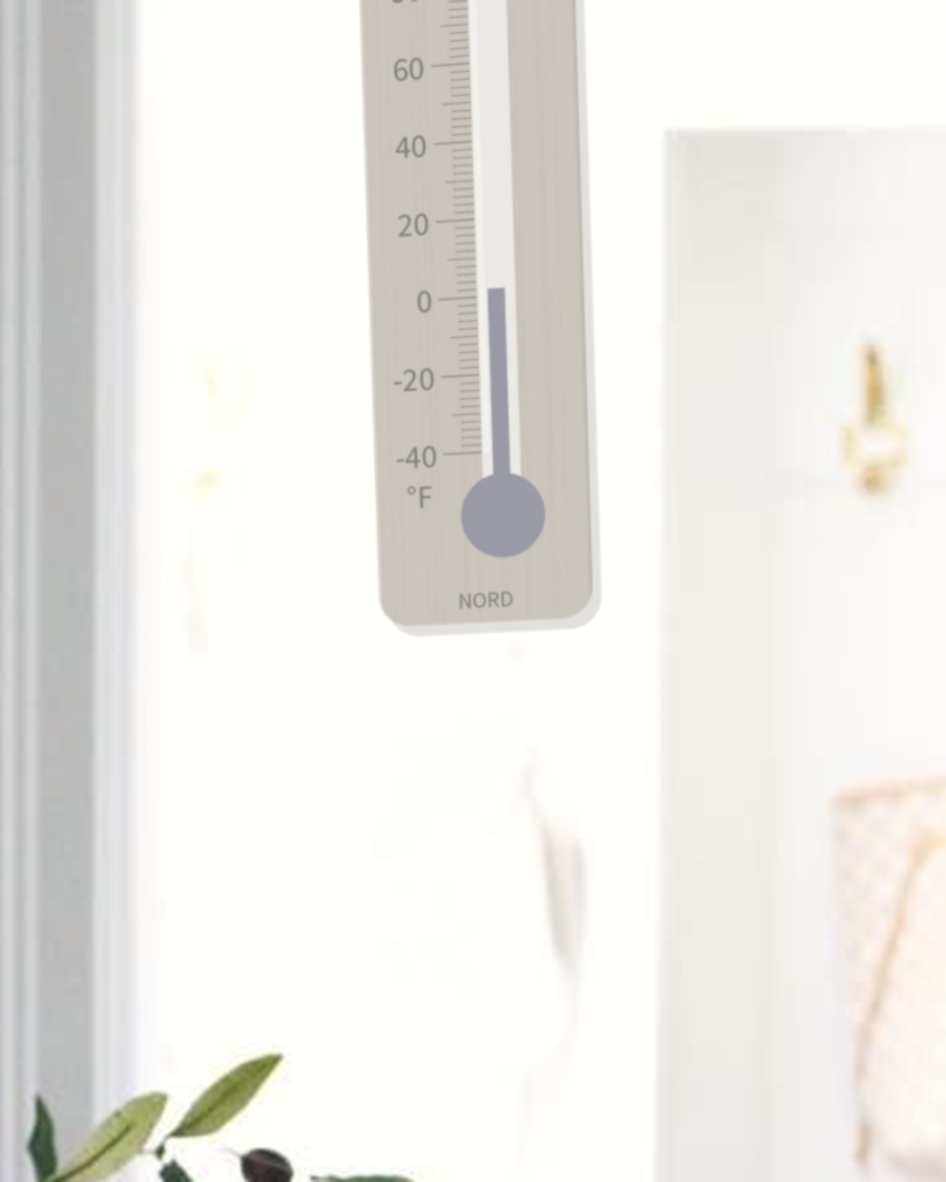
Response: 2 °F
